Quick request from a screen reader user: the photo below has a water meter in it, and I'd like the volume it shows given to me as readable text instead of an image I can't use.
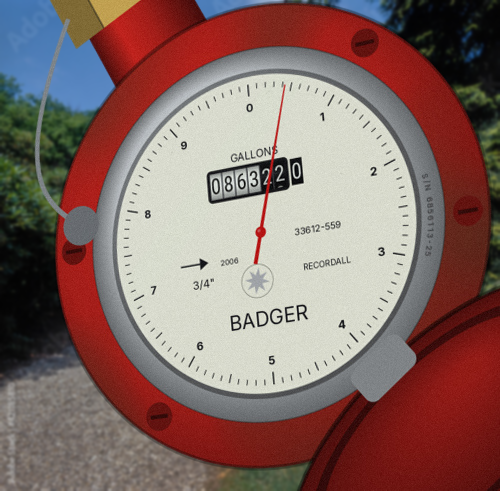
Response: 863220.4 gal
